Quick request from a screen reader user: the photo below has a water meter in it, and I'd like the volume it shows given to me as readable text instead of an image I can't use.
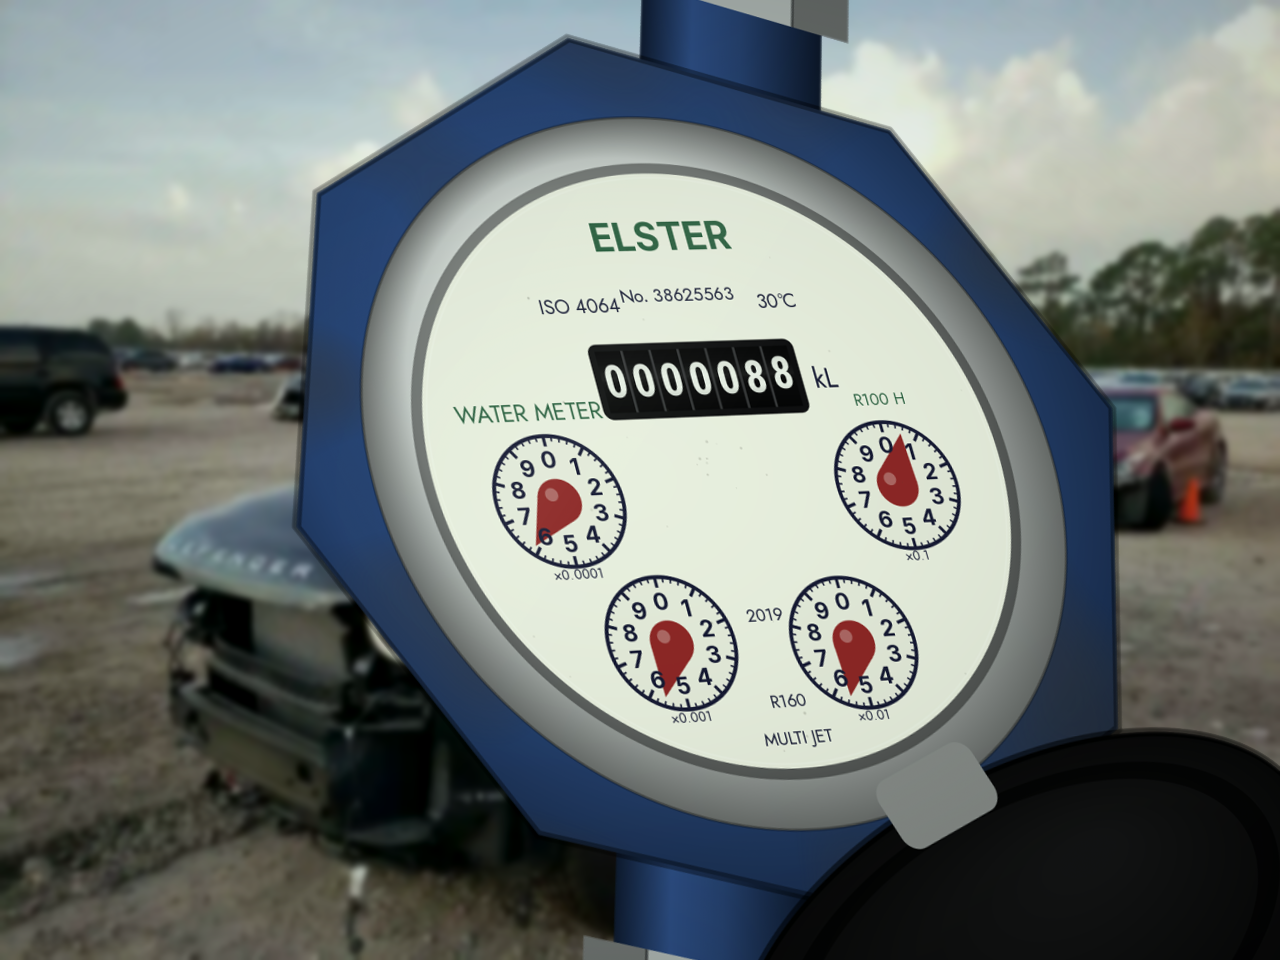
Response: 88.0556 kL
